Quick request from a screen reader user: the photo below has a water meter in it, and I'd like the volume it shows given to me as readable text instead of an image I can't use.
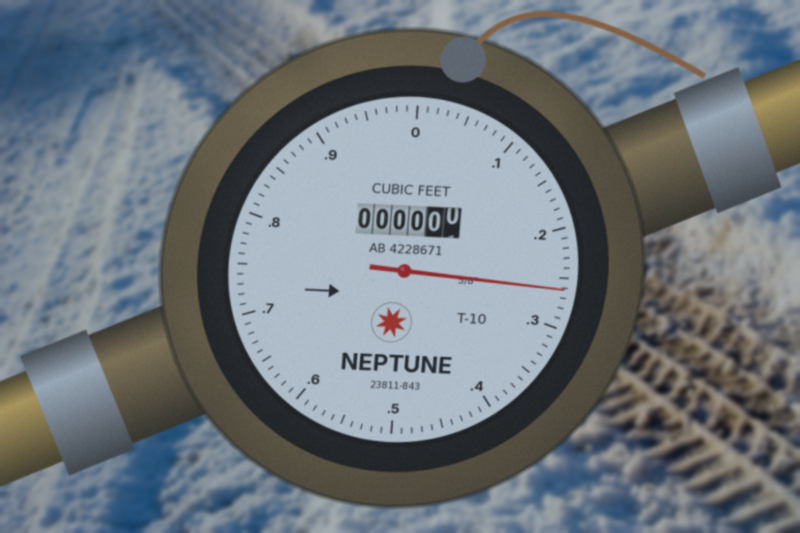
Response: 0.26 ft³
